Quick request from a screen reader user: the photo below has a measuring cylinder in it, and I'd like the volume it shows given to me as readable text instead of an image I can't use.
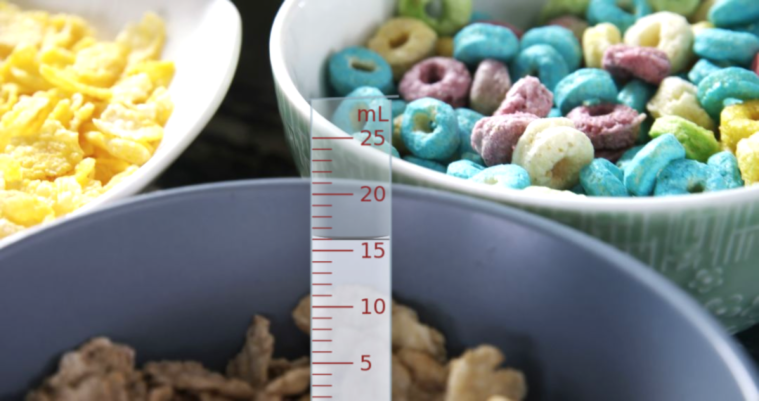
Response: 16 mL
